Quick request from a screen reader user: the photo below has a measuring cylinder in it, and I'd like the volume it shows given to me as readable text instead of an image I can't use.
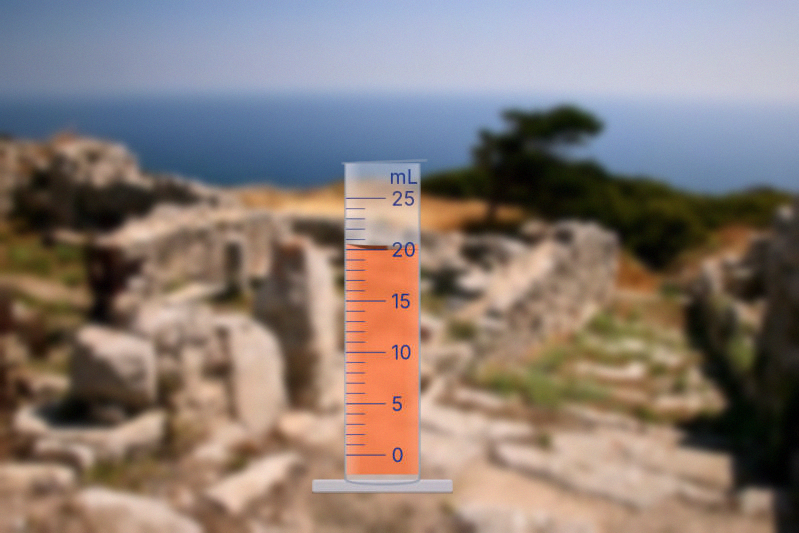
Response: 20 mL
